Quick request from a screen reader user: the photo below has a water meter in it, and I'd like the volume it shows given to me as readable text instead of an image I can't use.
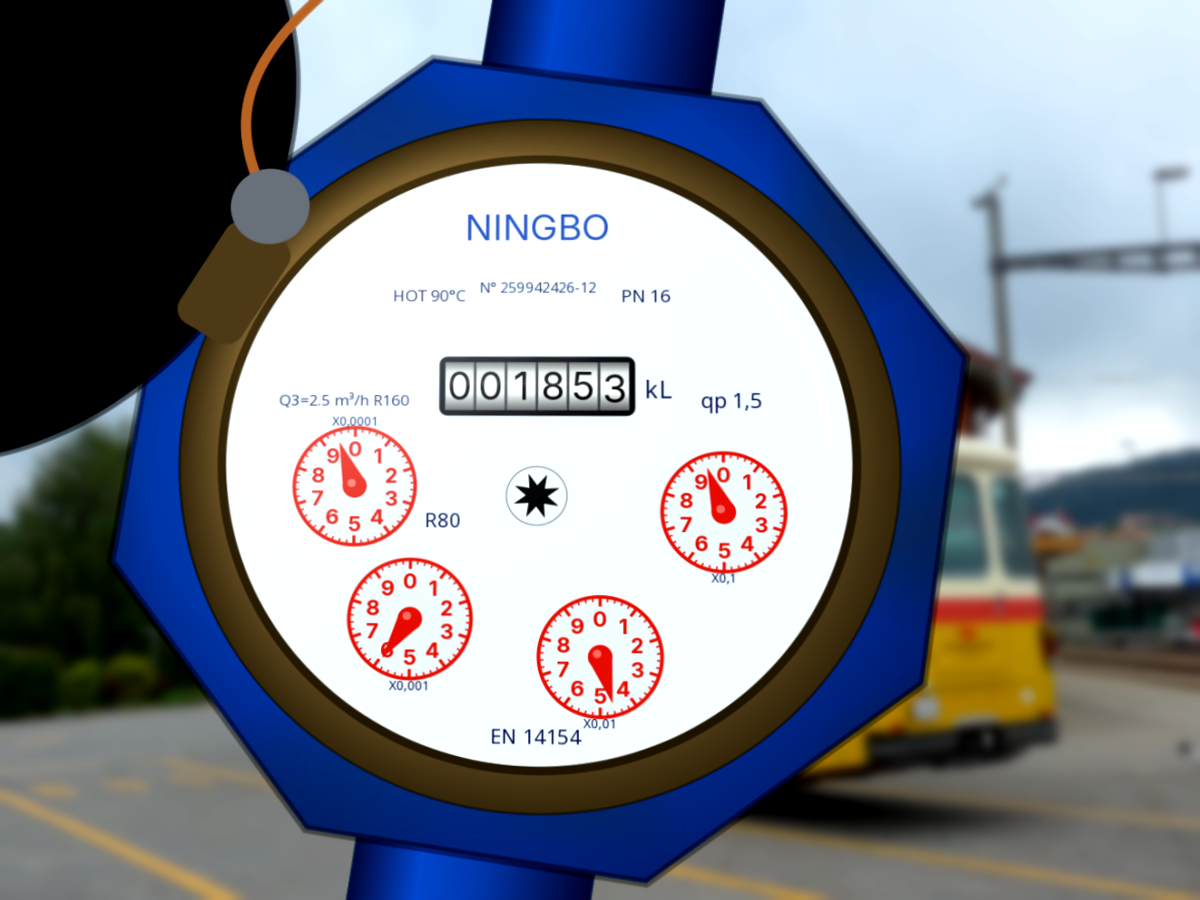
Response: 1852.9459 kL
